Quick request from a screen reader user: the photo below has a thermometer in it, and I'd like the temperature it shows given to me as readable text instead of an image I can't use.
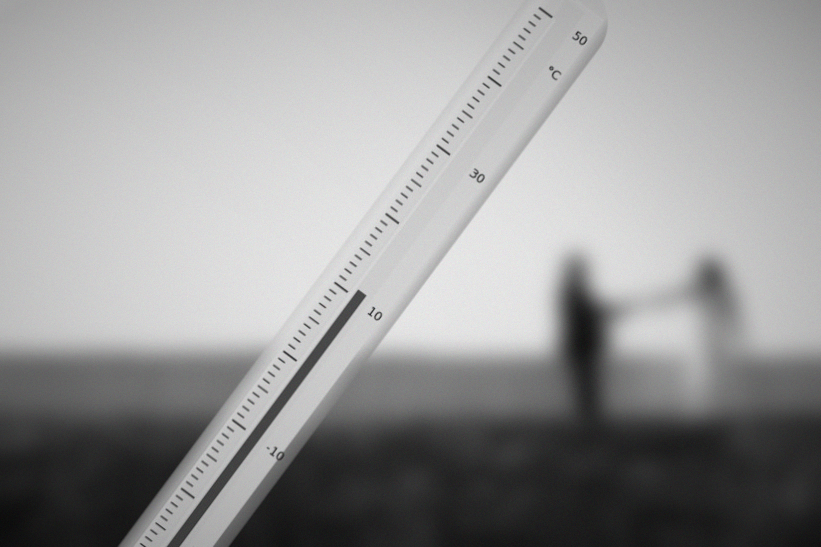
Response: 11 °C
